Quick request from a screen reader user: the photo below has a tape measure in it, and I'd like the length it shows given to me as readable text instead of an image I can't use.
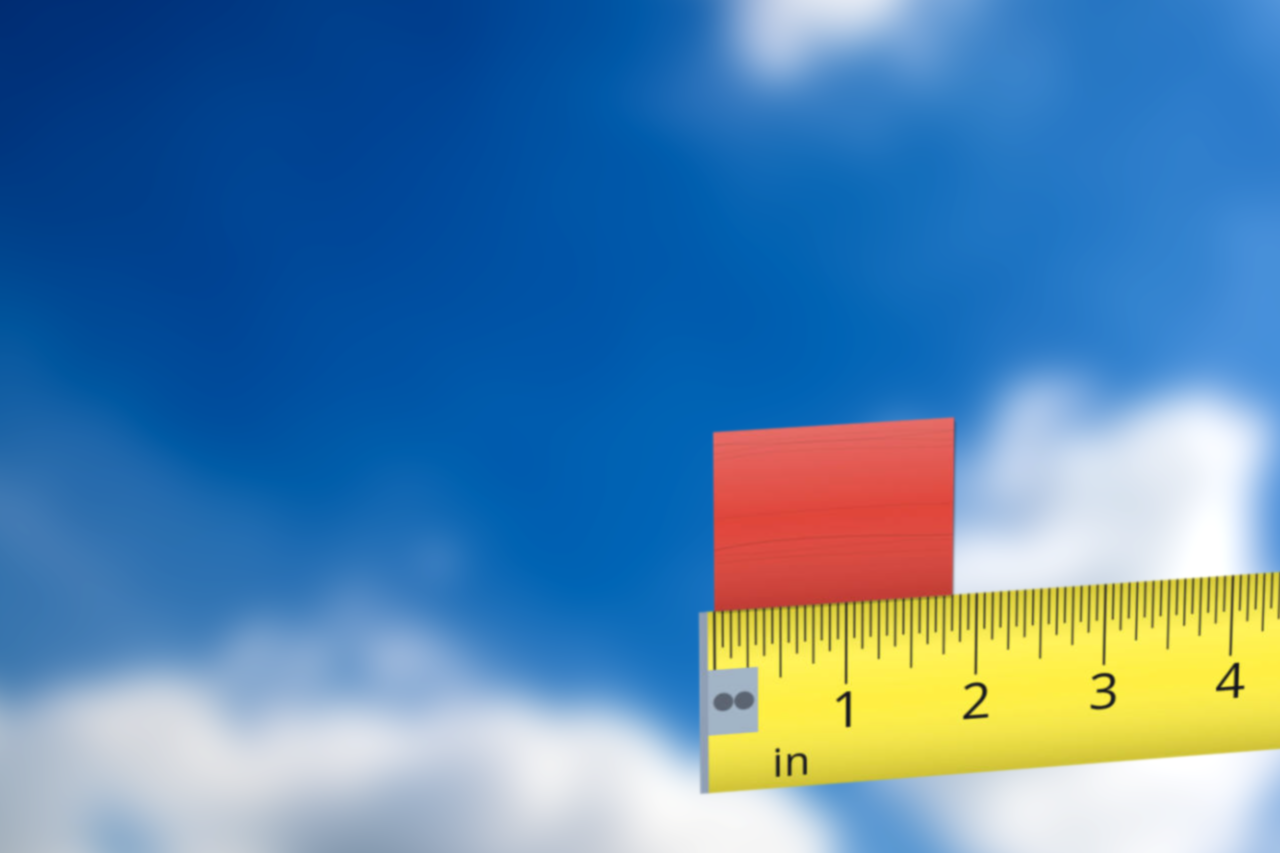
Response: 1.8125 in
